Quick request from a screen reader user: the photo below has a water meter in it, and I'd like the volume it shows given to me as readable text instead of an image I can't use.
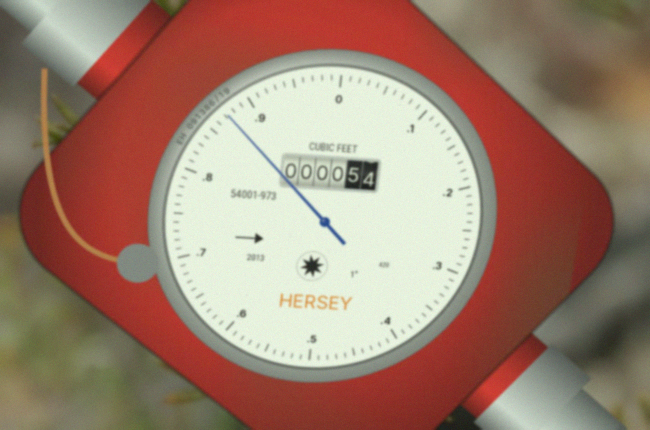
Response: 53.87 ft³
